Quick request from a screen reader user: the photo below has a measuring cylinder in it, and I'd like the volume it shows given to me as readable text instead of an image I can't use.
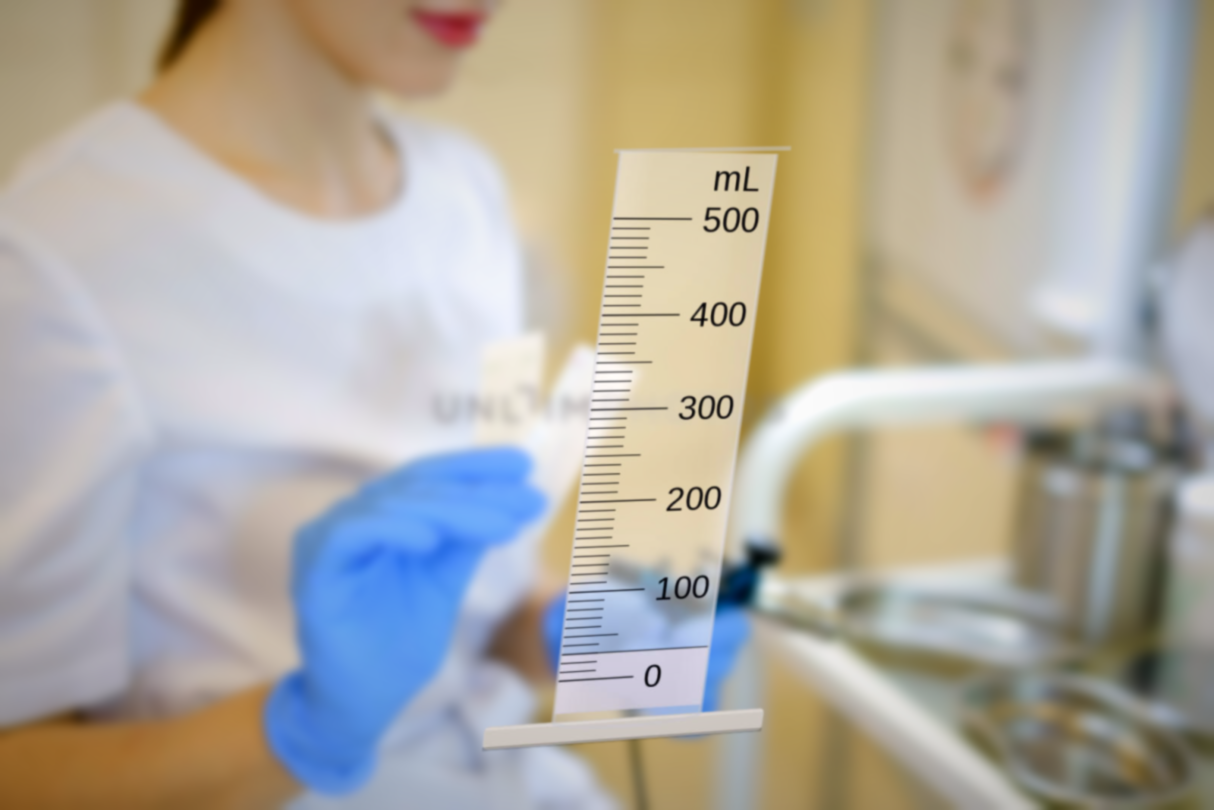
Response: 30 mL
